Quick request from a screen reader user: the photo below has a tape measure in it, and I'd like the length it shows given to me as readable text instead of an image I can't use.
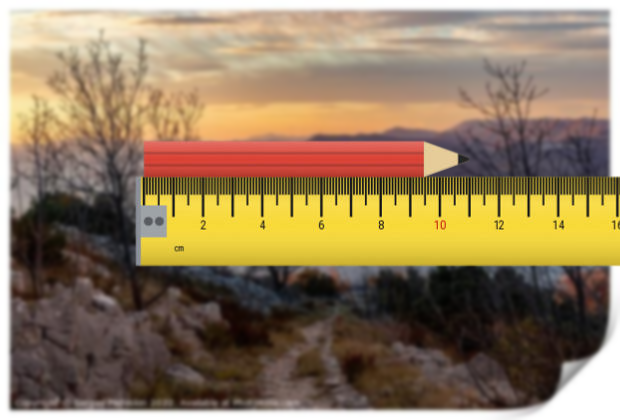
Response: 11 cm
